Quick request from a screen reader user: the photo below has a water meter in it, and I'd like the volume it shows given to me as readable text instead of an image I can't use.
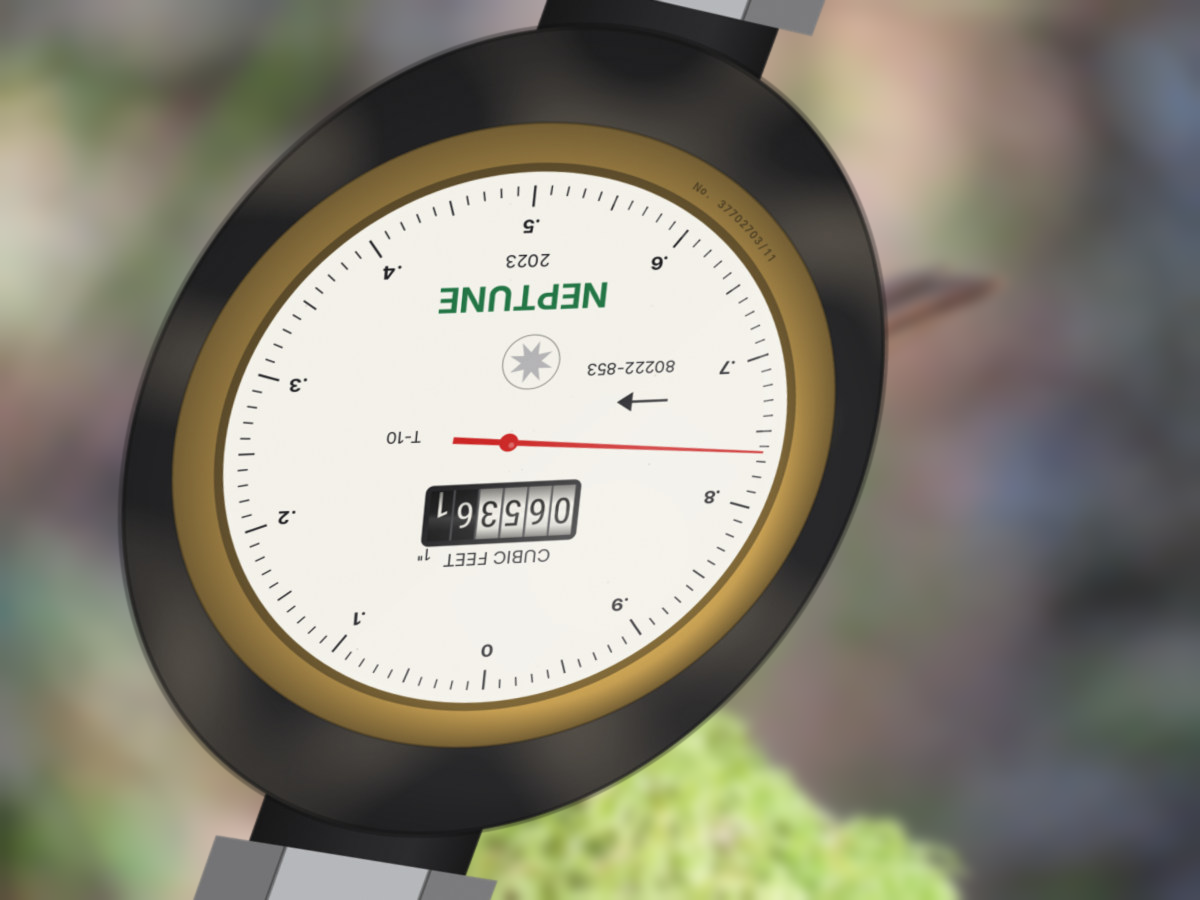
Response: 65360.76 ft³
